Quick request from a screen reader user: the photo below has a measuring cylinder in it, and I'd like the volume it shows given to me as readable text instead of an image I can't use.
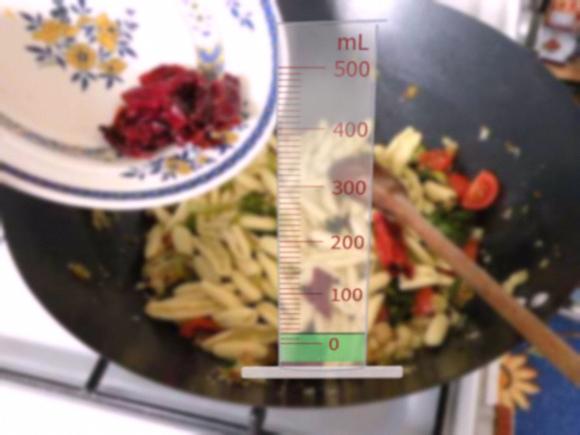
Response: 20 mL
